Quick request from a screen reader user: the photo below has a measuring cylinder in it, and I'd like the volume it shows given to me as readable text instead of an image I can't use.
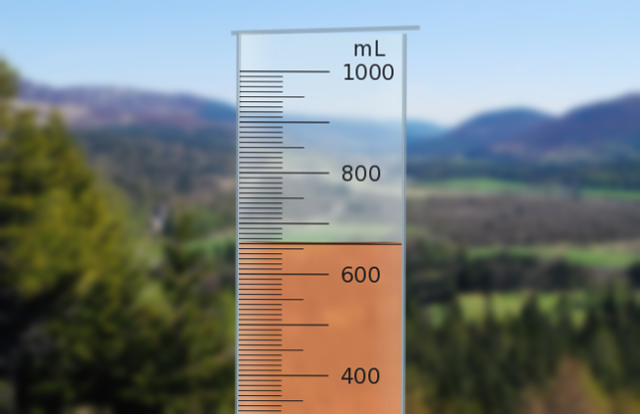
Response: 660 mL
